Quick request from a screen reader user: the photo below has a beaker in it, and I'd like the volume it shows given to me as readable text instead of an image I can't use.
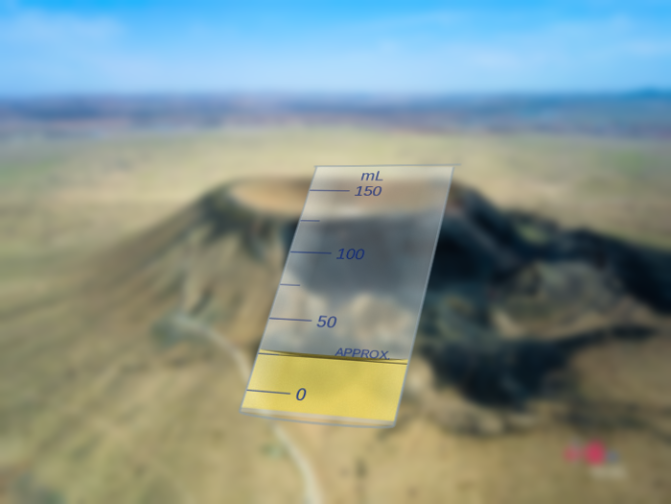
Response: 25 mL
